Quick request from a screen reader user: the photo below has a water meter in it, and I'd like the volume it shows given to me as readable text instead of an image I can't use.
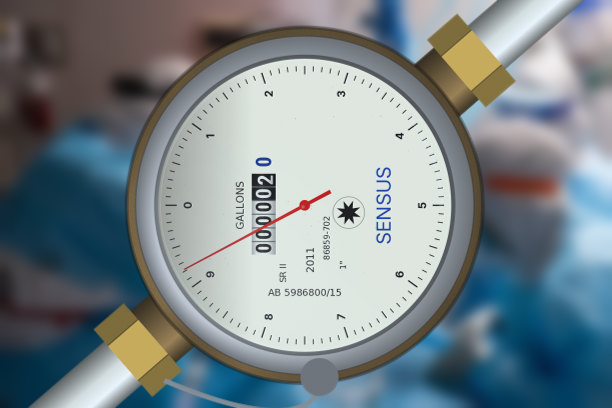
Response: 19.2 gal
